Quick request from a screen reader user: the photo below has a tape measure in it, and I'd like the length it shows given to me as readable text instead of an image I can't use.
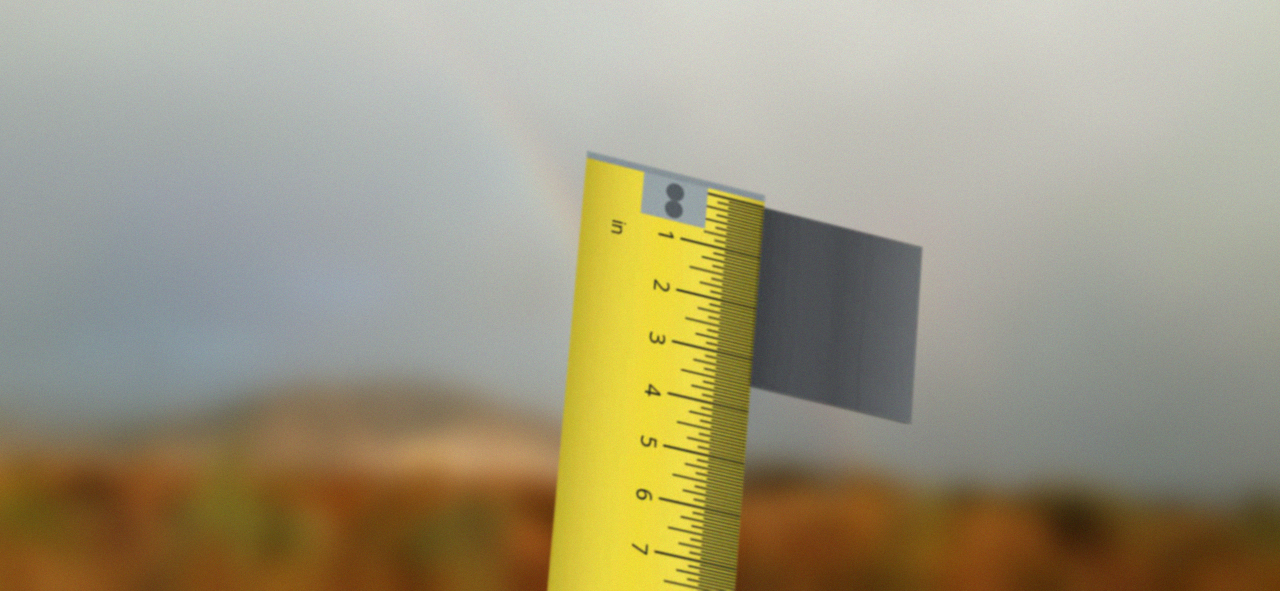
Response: 3.5 in
